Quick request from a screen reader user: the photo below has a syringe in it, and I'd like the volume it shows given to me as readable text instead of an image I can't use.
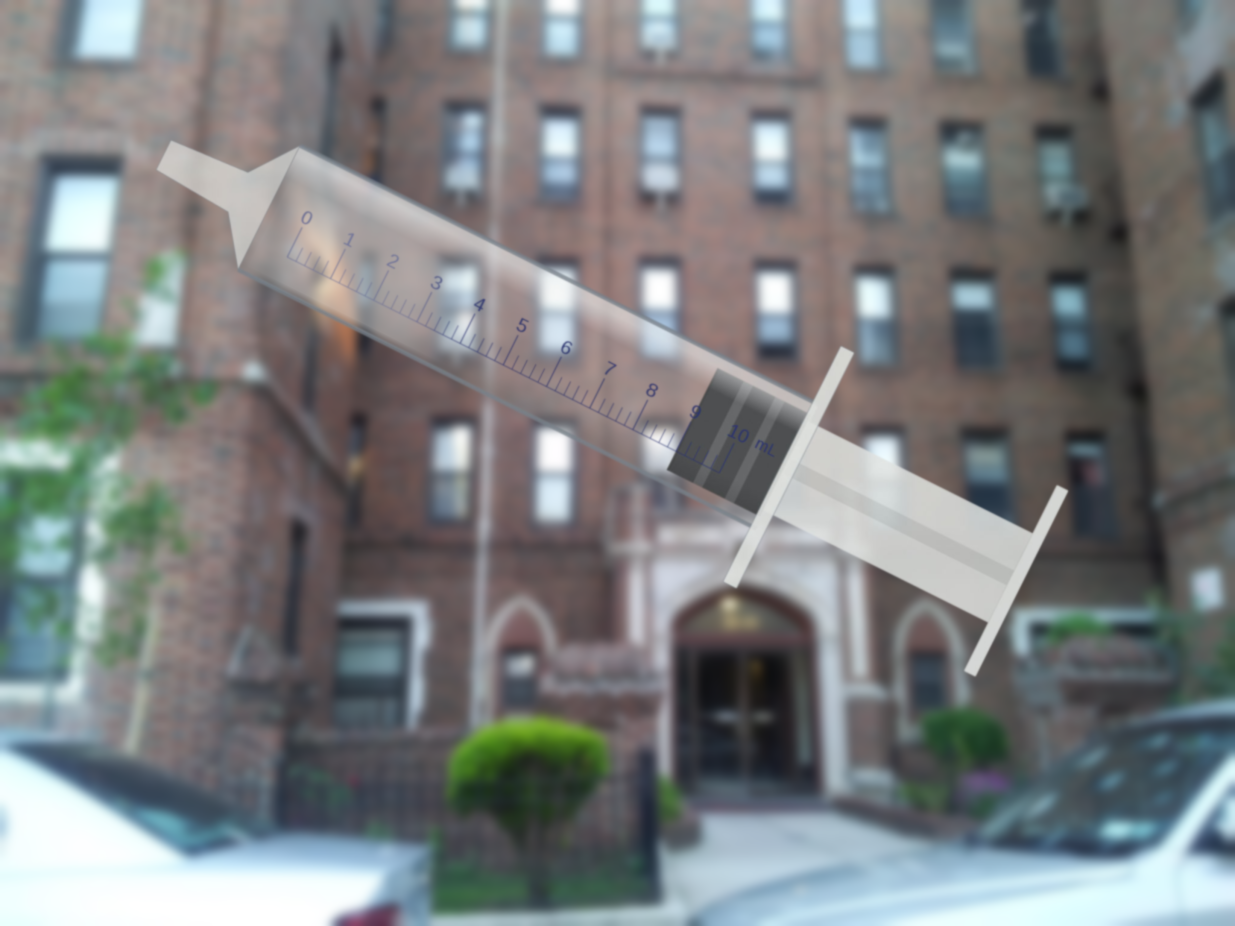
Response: 9 mL
